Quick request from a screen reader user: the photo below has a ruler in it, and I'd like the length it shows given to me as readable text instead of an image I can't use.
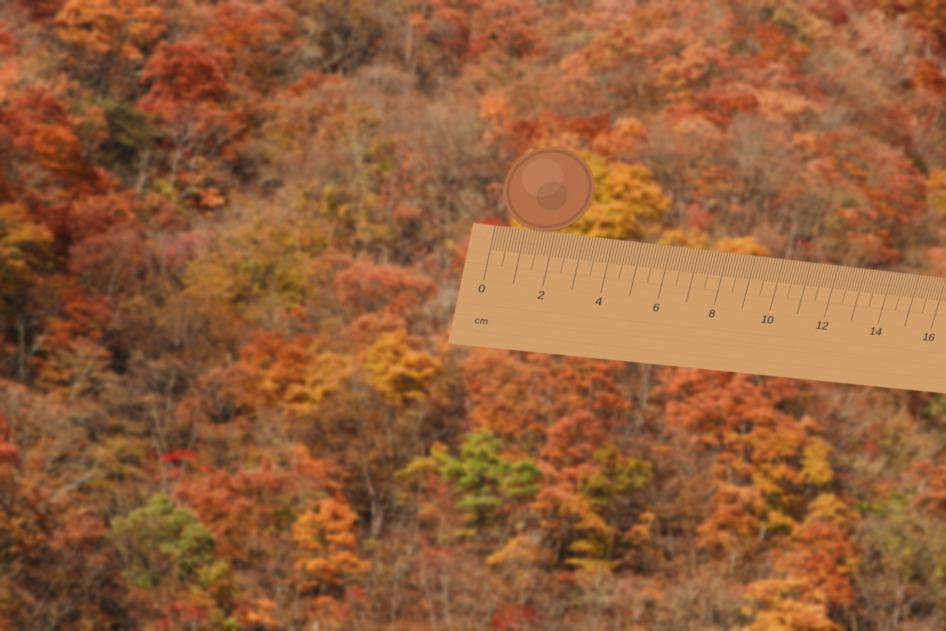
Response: 3 cm
